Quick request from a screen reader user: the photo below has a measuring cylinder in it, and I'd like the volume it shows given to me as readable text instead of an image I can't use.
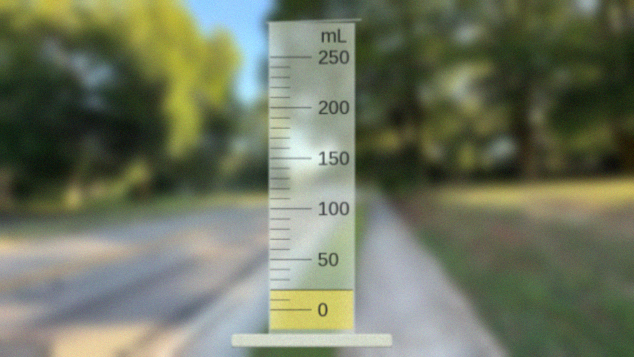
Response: 20 mL
